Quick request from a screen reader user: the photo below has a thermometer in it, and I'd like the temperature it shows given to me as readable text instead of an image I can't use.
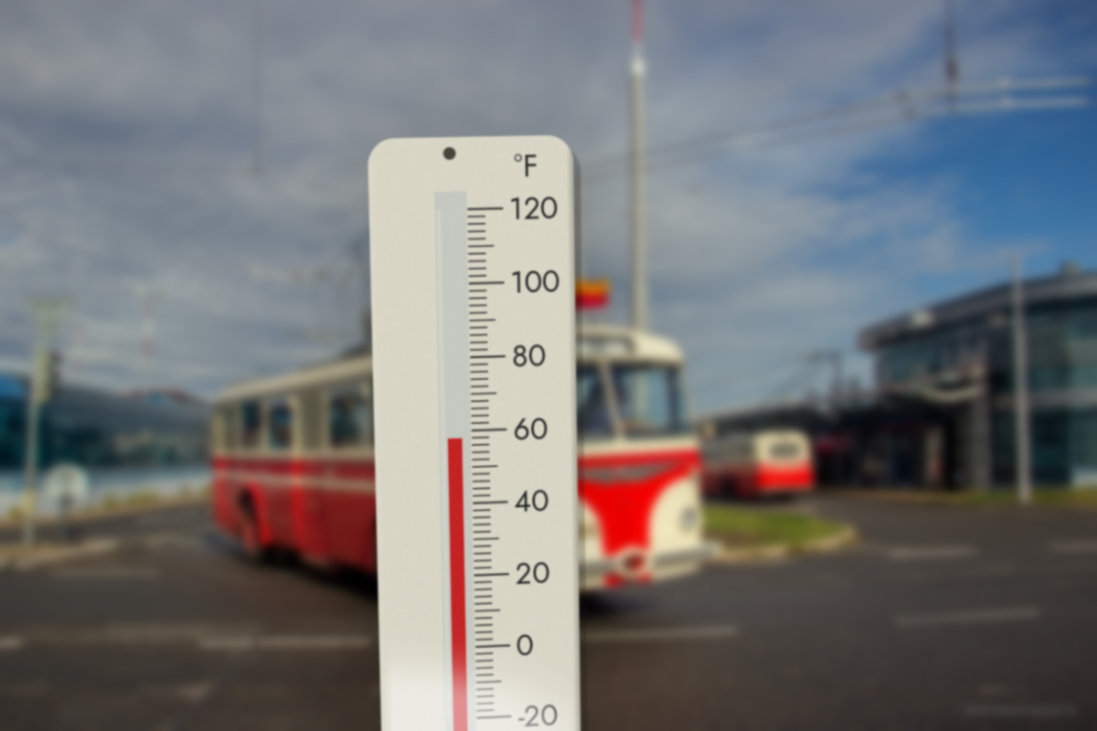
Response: 58 °F
